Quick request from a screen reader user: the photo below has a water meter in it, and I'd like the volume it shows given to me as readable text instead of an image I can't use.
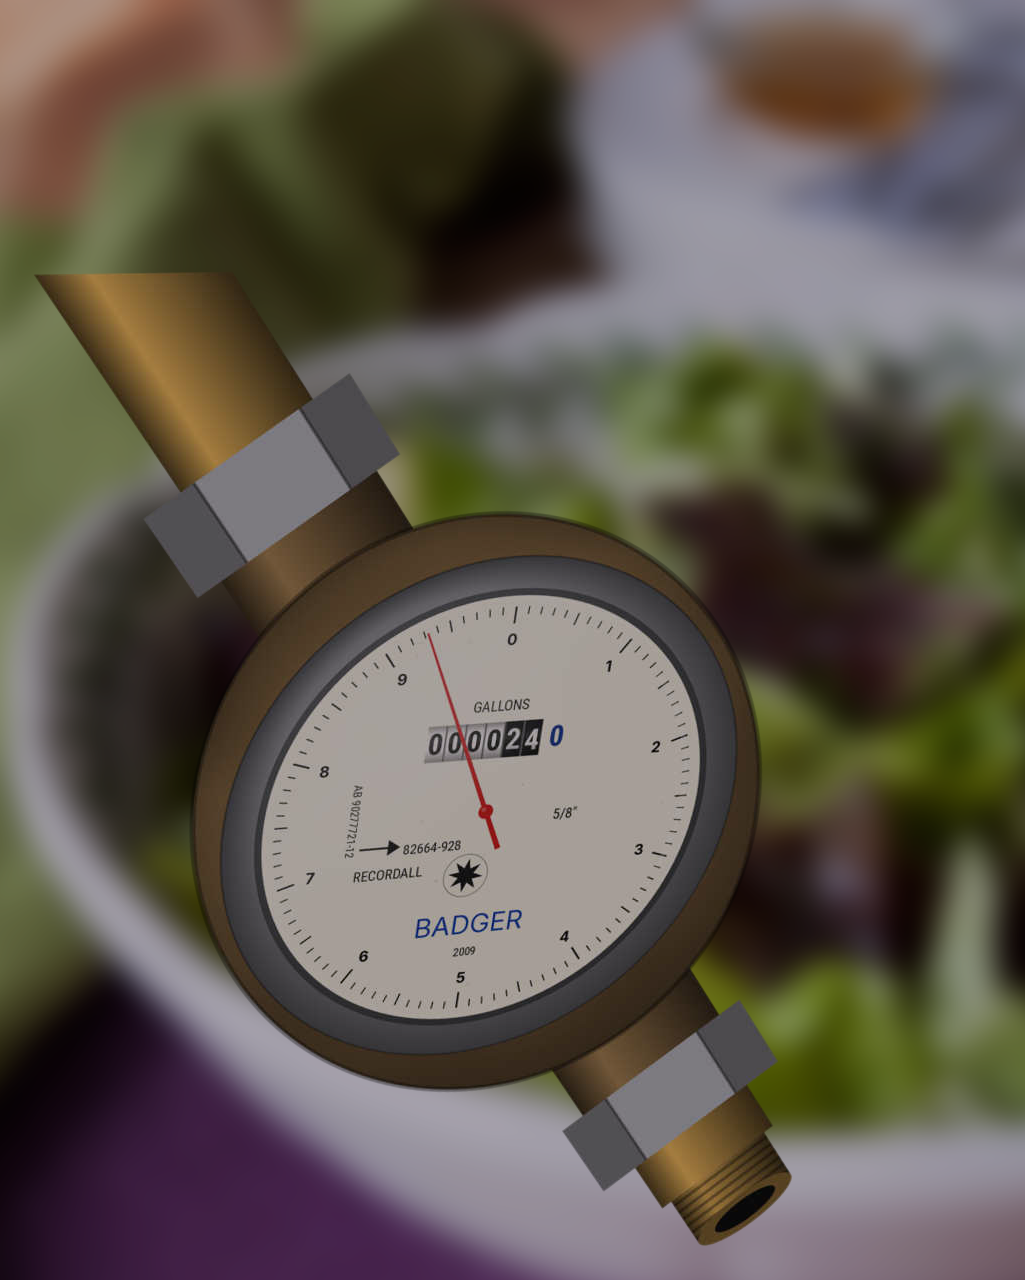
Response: 239.3 gal
